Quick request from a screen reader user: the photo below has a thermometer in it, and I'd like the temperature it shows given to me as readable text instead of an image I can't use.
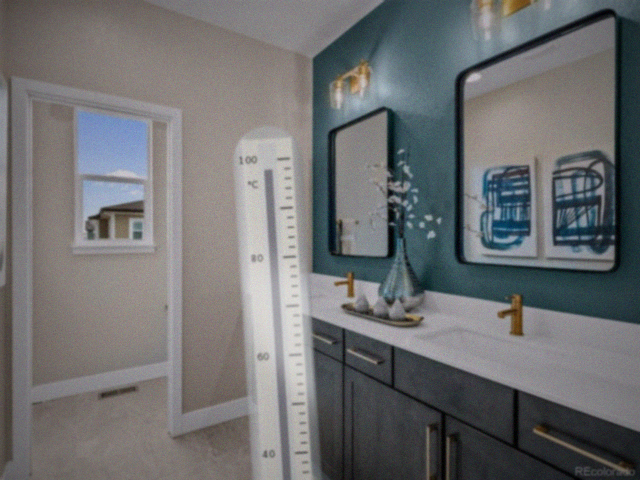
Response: 98 °C
